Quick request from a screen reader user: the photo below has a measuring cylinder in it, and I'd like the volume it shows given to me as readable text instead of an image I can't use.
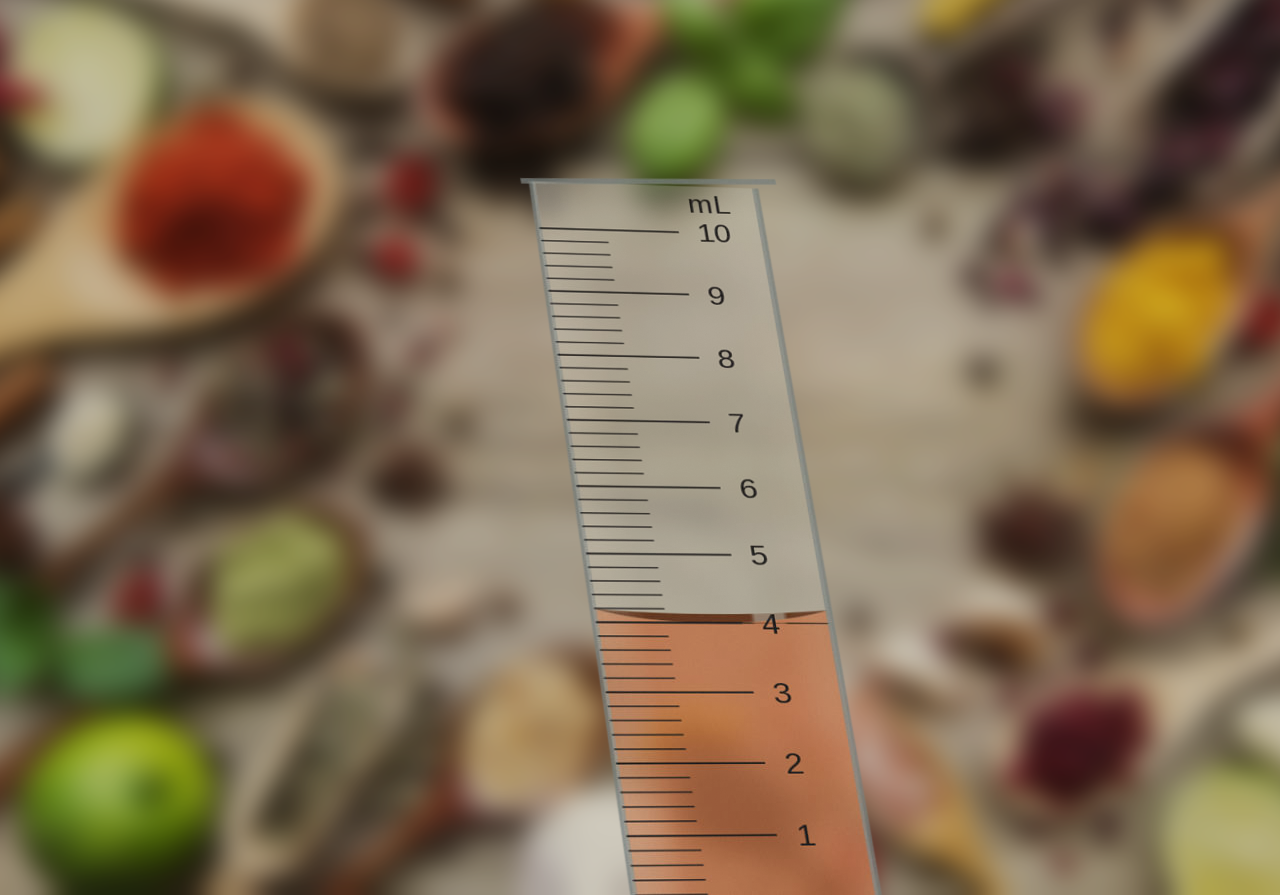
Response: 4 mL
